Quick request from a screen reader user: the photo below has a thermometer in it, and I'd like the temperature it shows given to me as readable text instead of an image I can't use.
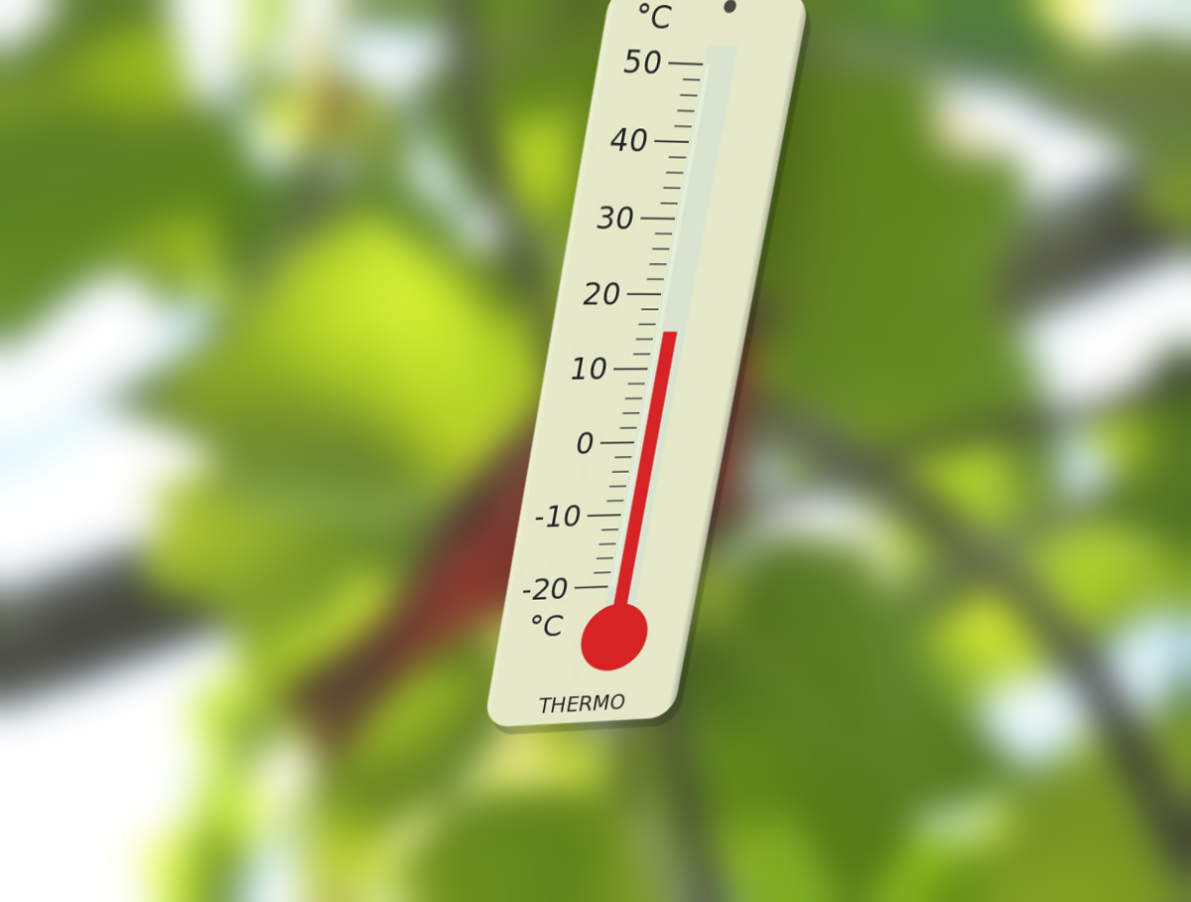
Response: 15 °C
